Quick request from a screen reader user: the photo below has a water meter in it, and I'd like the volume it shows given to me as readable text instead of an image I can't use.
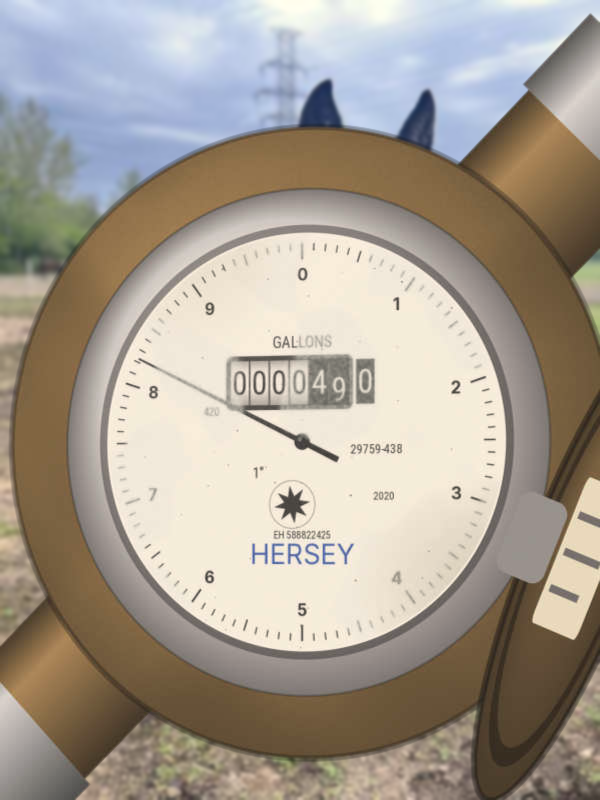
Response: 488.2 gal
